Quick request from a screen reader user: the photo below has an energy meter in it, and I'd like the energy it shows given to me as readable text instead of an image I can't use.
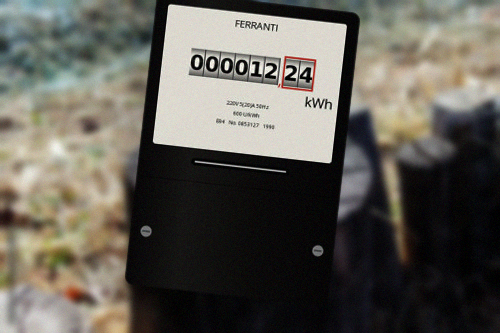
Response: 12.24 kWh
